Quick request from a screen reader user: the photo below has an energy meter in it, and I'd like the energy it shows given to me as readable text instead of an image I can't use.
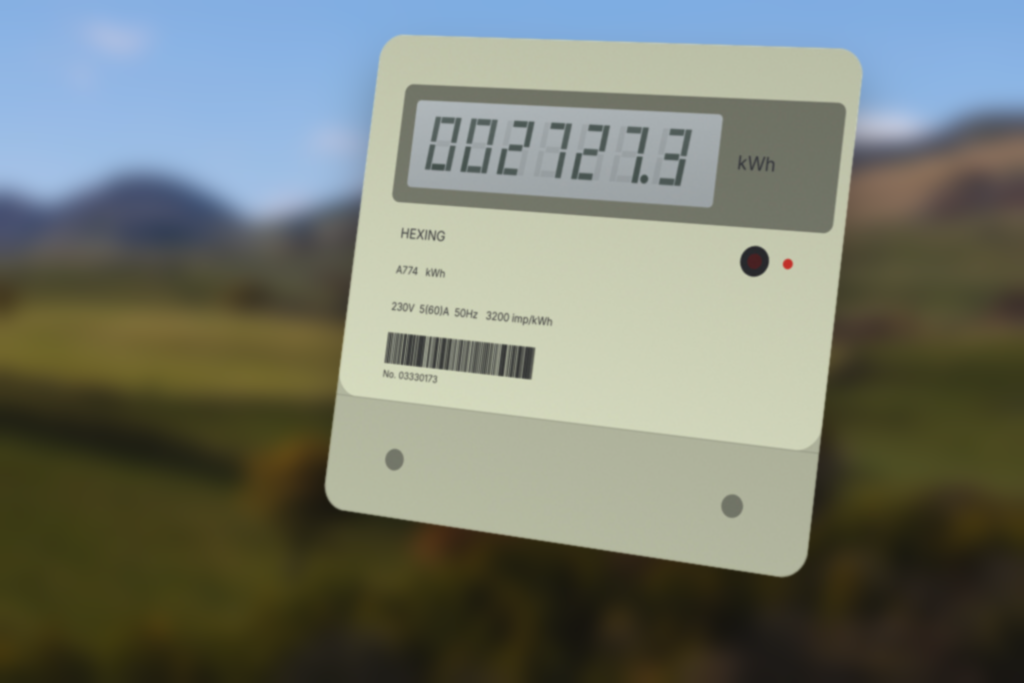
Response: 2727.3 kWh
